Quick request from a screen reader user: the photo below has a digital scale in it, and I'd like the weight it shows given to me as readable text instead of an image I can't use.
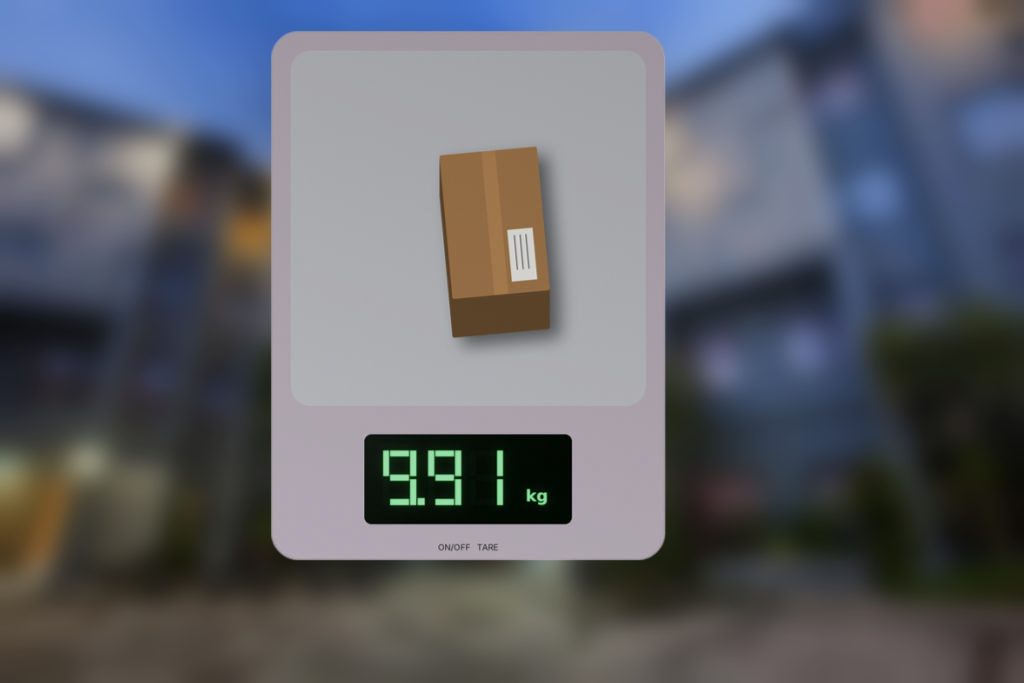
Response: 9.91 kg
